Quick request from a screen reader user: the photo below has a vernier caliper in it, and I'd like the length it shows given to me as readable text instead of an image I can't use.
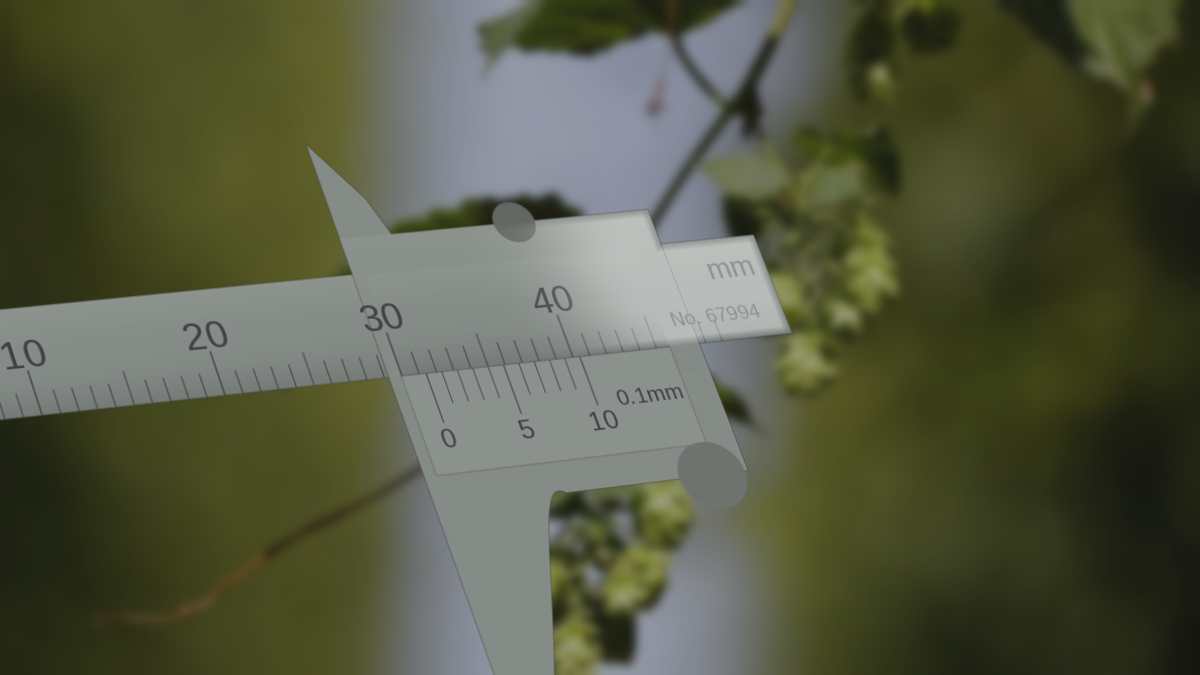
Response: 31.4 mm
